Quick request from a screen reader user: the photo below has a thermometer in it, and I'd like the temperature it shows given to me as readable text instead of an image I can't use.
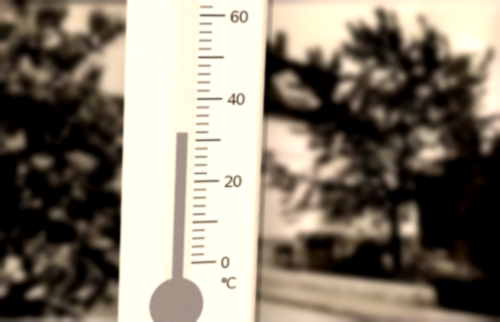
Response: 32 °C
